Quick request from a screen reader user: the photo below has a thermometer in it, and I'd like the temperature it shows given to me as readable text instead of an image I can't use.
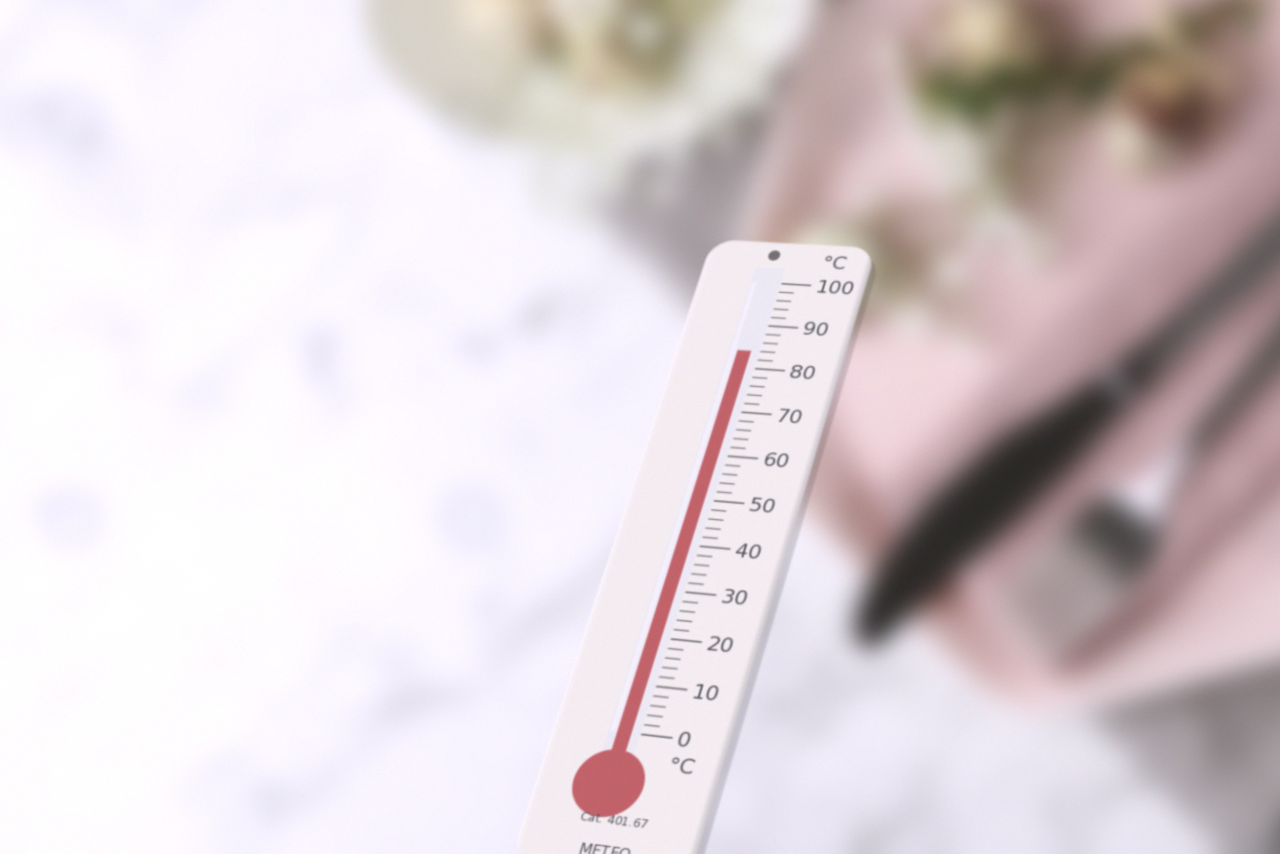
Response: 84 °C
